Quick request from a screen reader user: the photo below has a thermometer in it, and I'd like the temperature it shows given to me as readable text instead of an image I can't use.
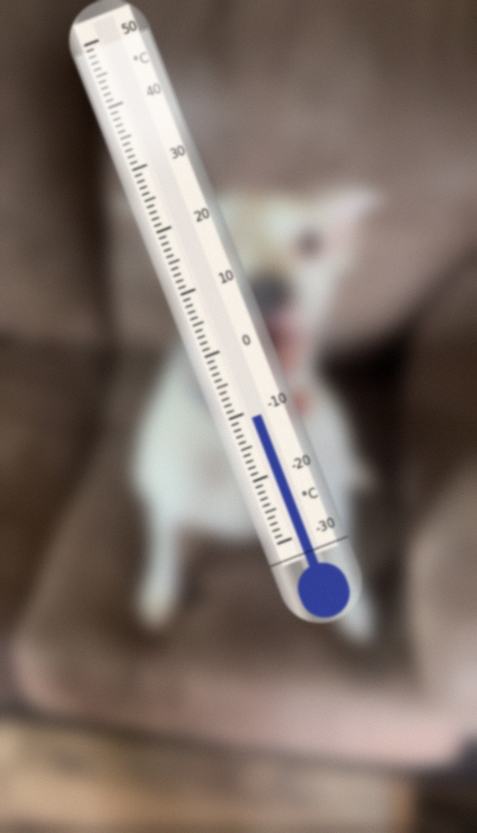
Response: -11 °C
